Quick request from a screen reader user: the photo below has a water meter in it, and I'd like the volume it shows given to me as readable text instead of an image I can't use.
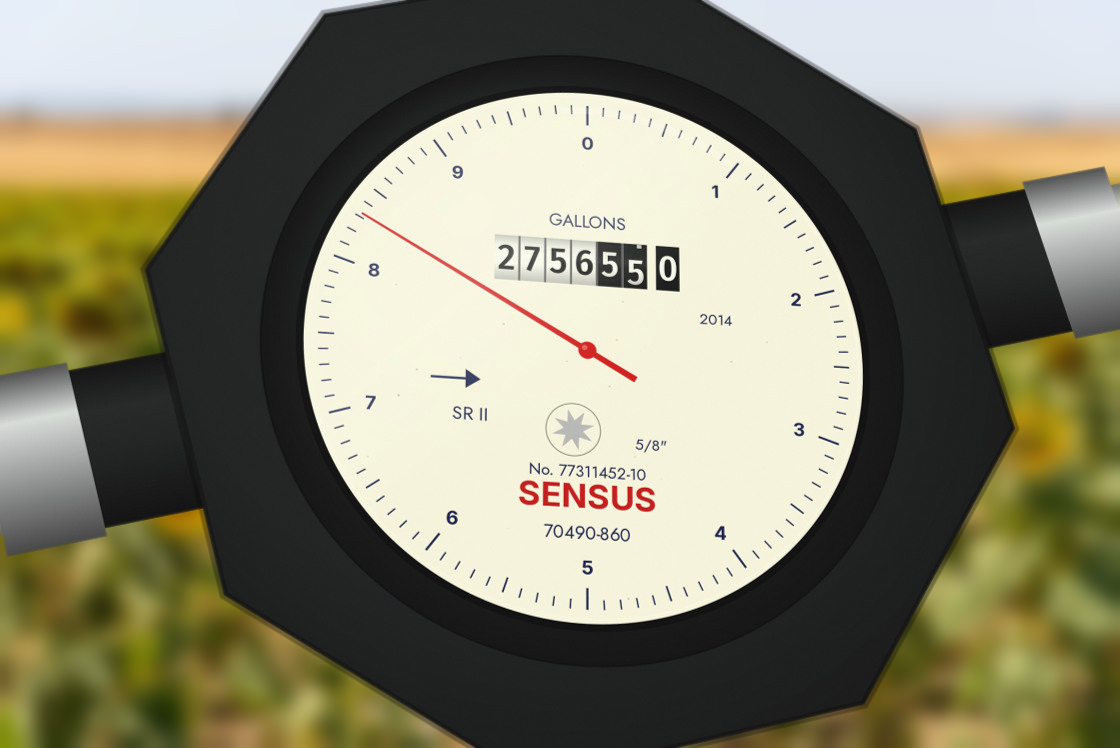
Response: 2756548.3 gal
